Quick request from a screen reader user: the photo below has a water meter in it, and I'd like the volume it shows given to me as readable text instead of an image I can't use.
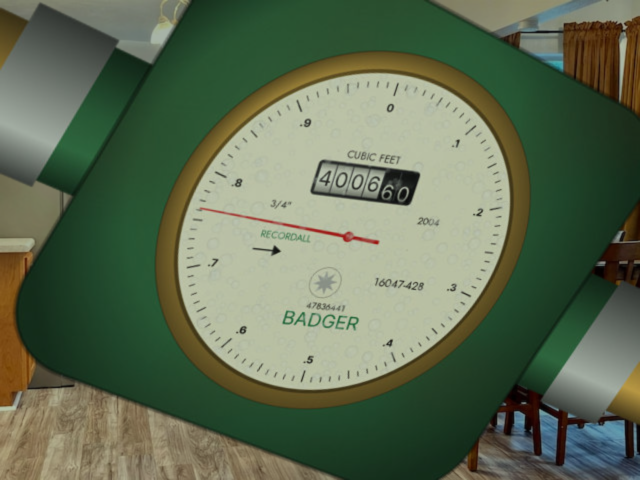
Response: 400659.76 ft³
